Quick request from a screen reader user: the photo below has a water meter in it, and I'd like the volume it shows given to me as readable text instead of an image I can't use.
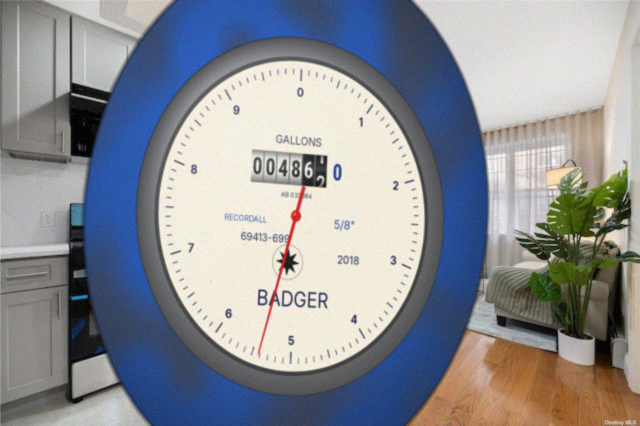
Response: 48615.4 gal
